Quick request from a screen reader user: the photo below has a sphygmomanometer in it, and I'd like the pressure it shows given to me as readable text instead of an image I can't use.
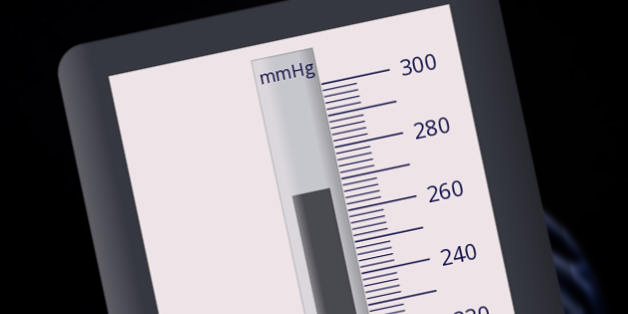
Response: 268 mmHg
